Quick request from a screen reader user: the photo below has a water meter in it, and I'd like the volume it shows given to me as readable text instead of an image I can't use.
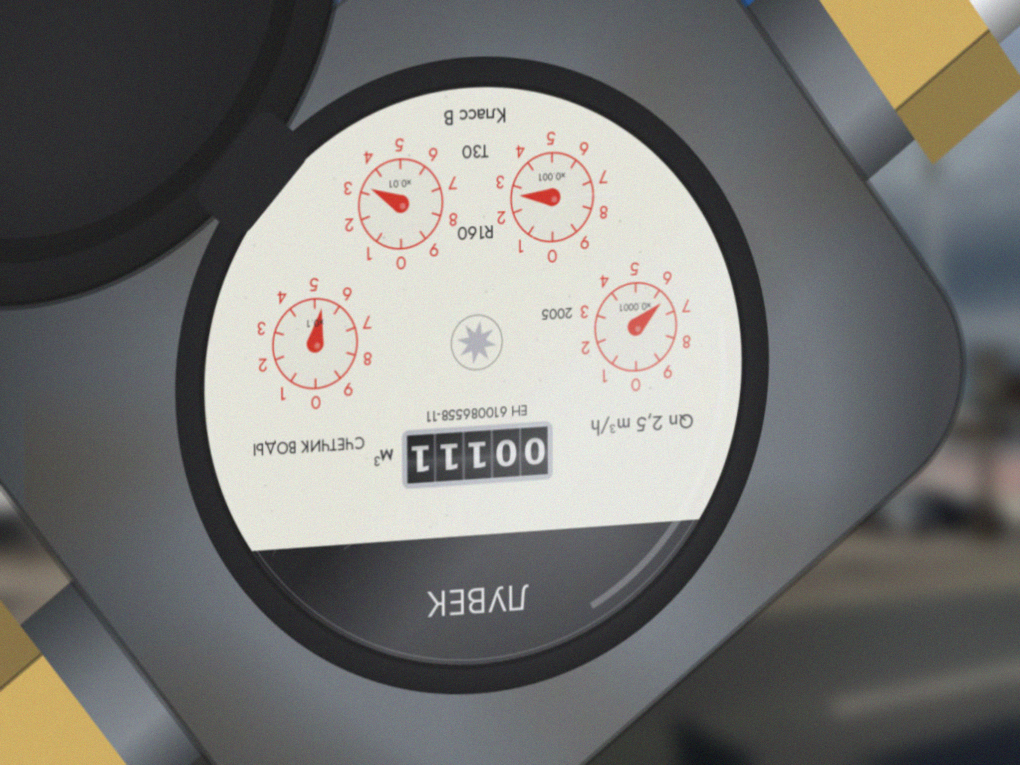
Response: 111.5326 m³
